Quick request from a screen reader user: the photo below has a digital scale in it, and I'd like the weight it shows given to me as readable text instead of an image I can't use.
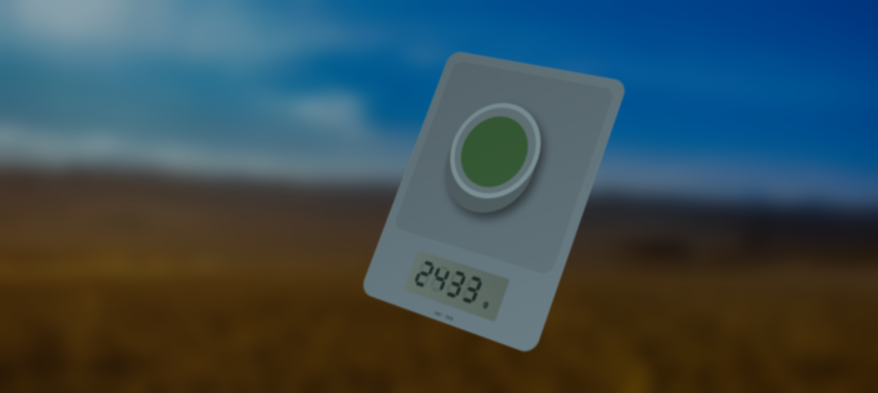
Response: 2433 g
